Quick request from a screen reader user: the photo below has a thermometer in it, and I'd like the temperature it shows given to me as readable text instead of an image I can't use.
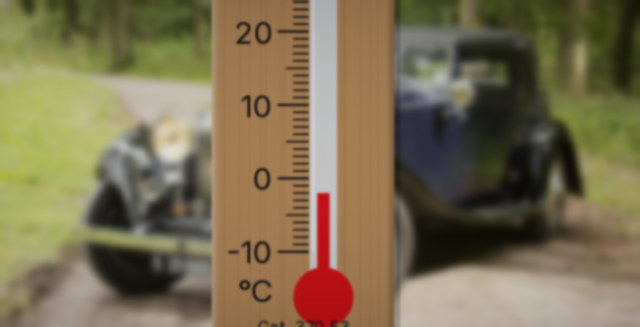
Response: -2 °C
